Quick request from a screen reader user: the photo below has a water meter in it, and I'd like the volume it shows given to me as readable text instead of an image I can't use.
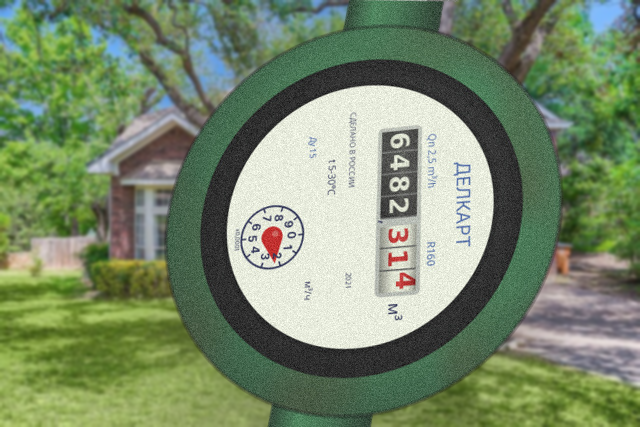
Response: 6482.3142 m³
